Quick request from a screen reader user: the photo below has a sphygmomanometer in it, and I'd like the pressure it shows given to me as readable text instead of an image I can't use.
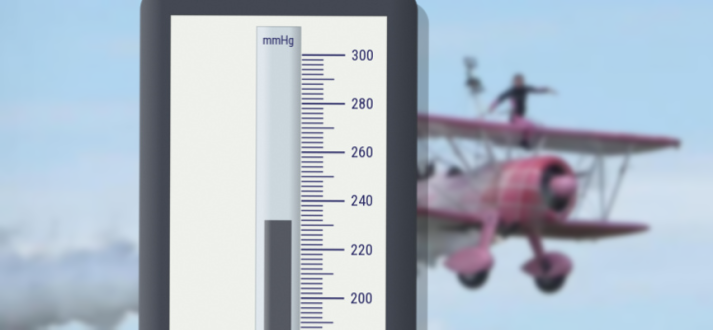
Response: 232 mmHg
